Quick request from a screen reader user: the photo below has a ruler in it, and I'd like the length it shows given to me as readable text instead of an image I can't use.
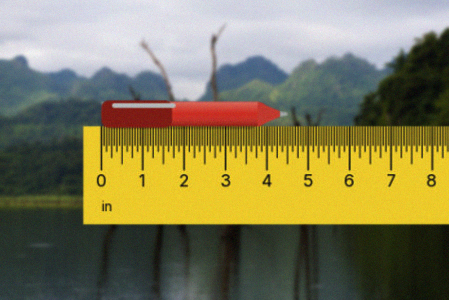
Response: 4.5 in
